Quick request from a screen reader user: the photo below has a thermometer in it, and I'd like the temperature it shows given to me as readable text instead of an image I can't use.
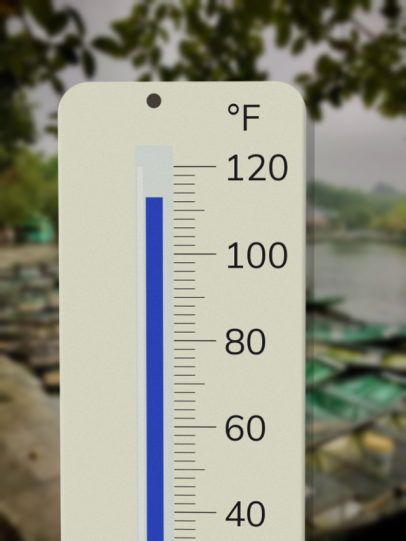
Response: 113 °F
